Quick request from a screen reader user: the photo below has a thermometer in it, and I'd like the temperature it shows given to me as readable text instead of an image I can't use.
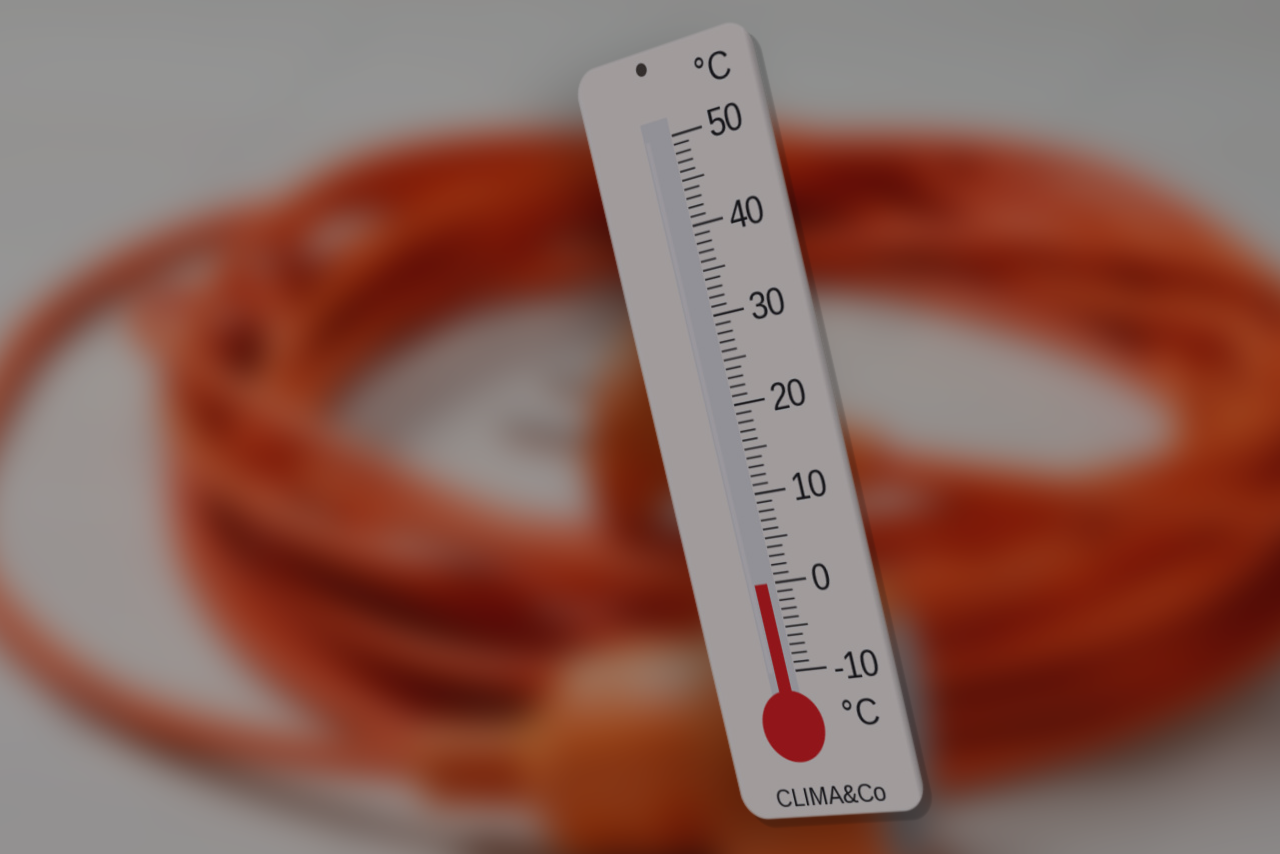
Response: 0 °C
